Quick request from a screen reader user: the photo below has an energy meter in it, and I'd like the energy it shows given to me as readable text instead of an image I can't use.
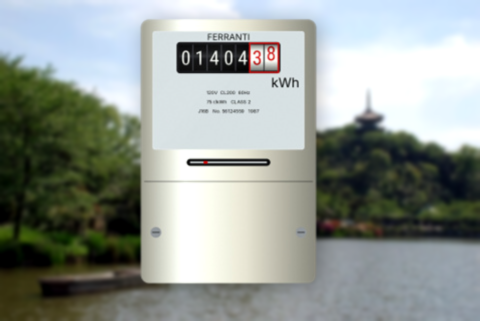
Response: 1404.38 kWh
